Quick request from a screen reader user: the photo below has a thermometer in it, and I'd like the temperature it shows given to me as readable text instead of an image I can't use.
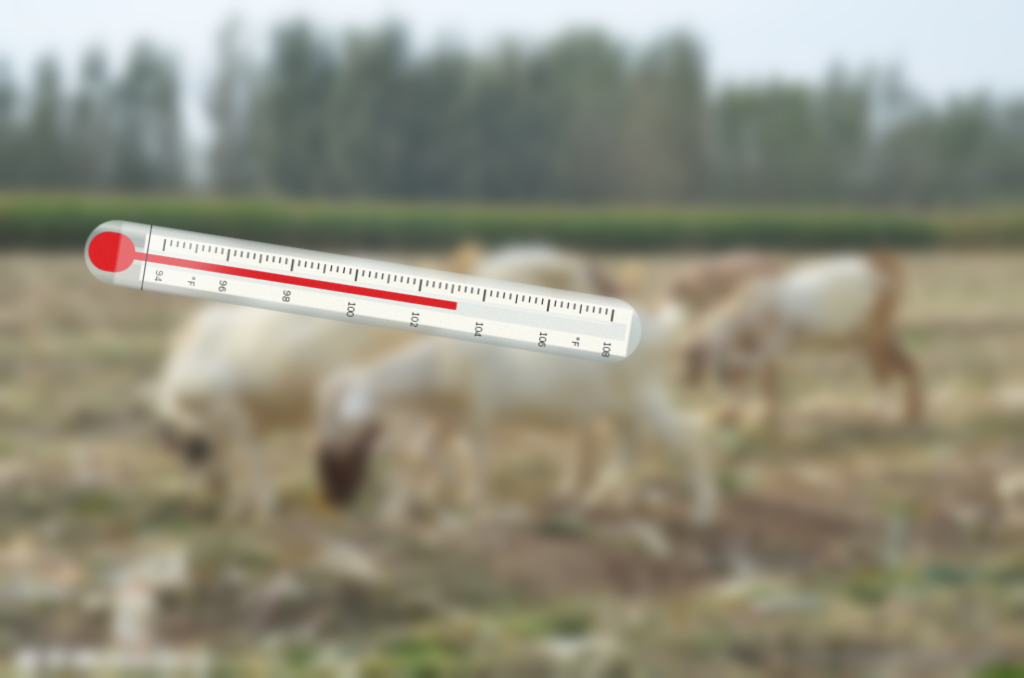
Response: 103.2 °F
